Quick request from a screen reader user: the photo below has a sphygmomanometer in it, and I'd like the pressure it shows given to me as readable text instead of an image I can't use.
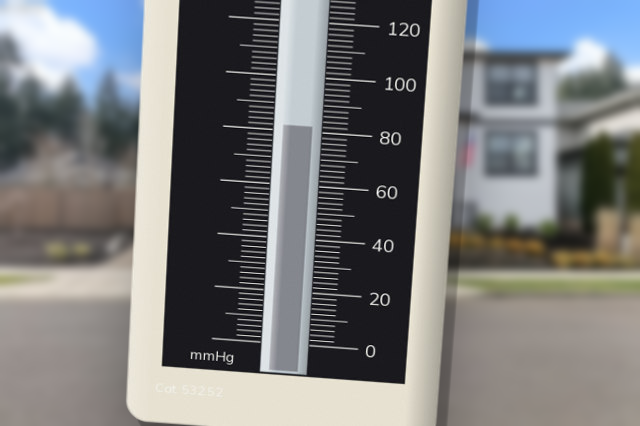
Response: 82 mmHg
